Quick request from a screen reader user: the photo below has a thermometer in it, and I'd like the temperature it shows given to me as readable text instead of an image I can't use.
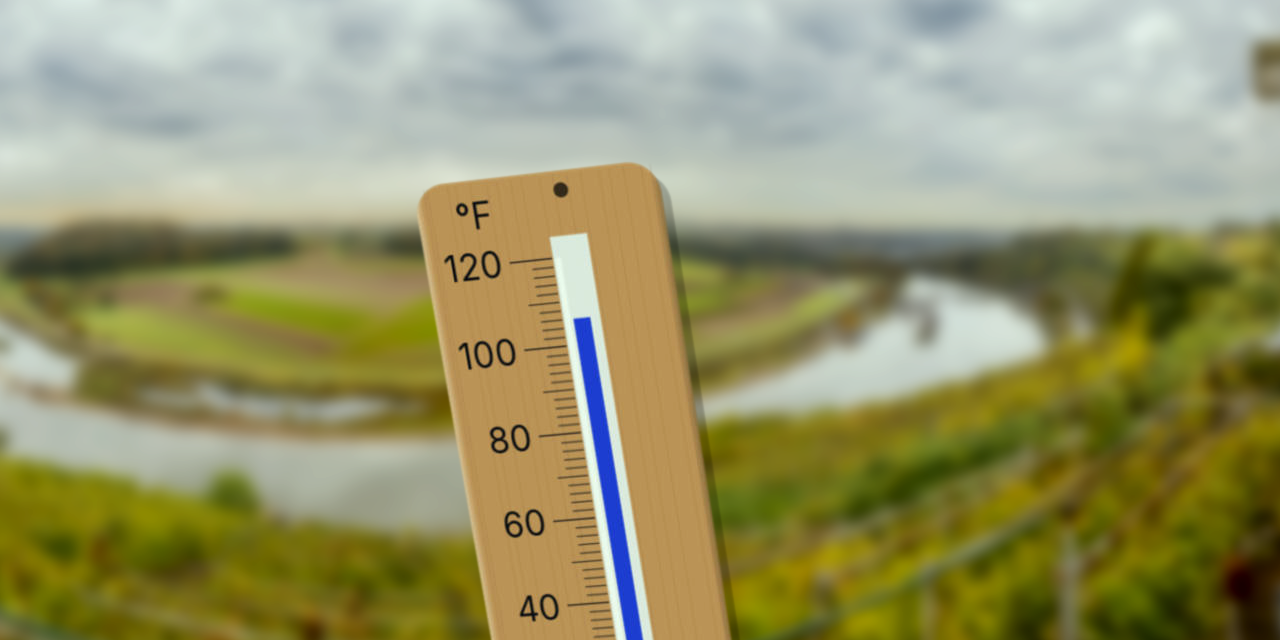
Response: 106 °F
